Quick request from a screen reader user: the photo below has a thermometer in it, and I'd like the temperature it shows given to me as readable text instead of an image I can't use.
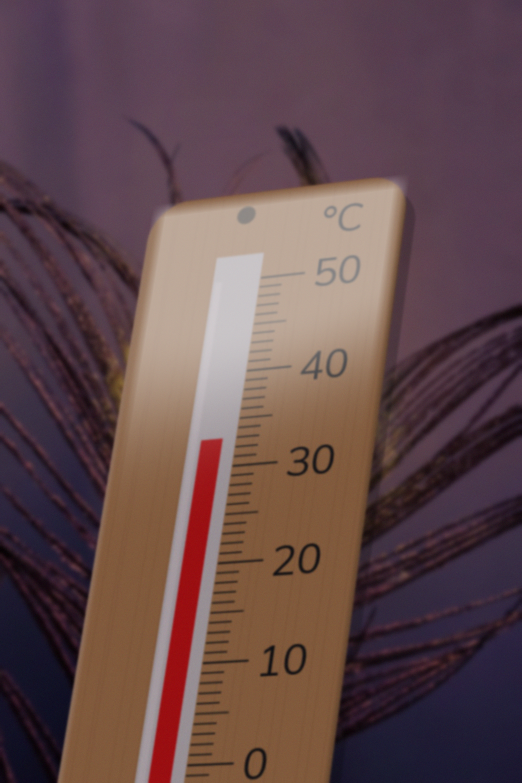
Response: 33 °C
